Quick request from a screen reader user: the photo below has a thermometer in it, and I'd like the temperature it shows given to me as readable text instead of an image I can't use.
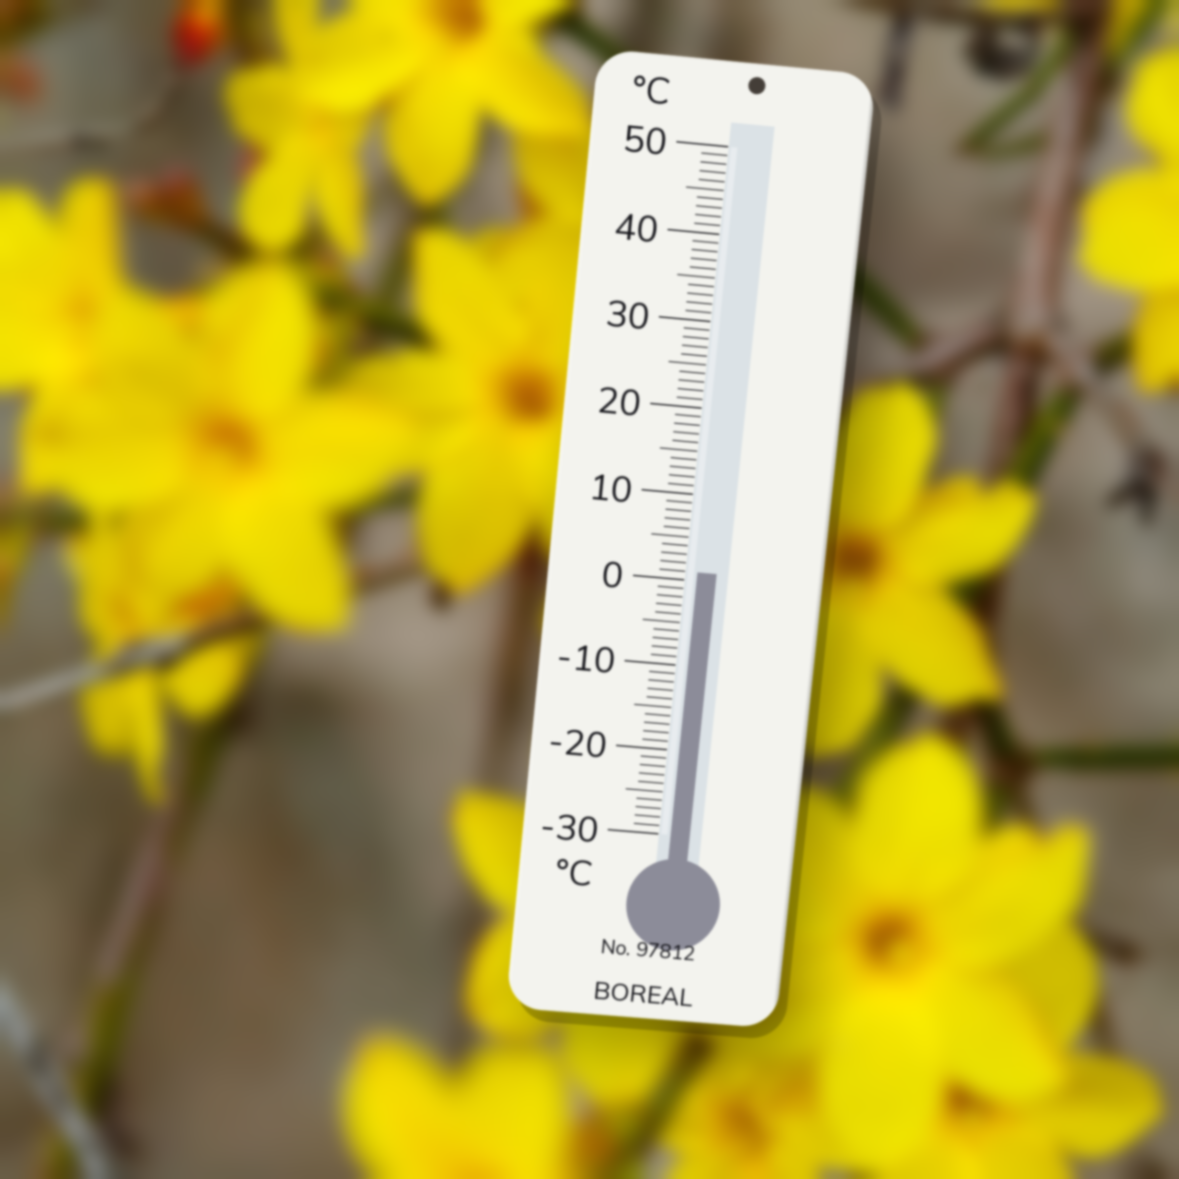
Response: 1 °C
